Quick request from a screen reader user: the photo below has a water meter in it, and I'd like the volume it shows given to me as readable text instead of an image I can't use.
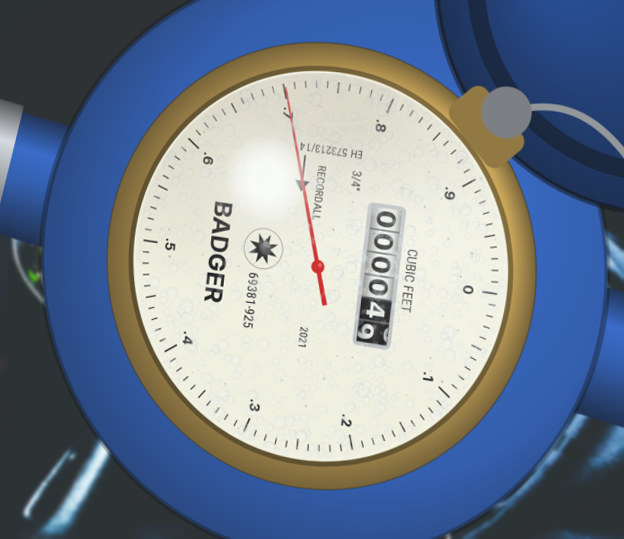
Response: 48.70 ft³
